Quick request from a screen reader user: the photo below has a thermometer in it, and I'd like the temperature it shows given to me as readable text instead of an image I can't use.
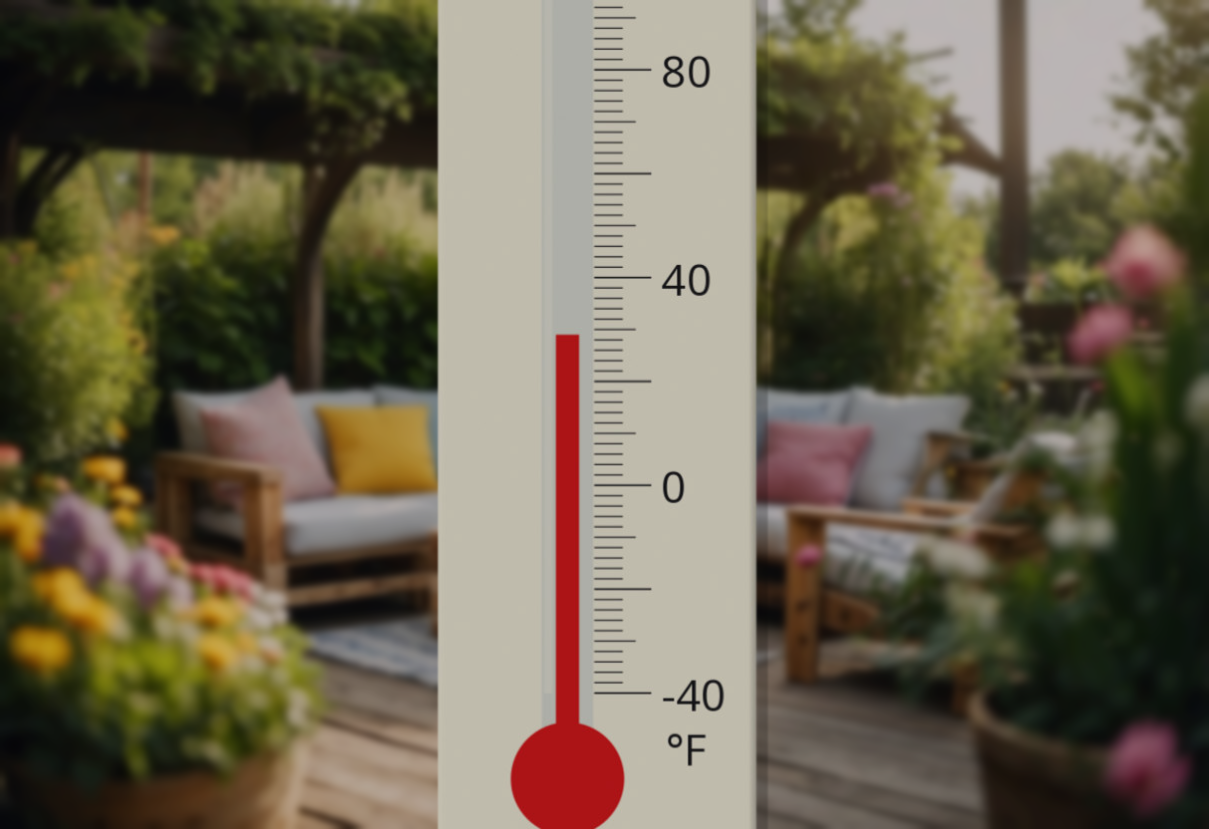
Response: 29 °F
